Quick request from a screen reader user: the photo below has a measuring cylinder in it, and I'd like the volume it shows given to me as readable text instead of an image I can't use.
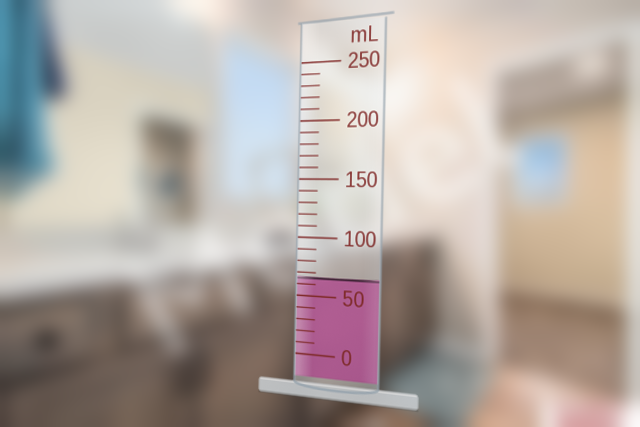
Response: 65 mL
